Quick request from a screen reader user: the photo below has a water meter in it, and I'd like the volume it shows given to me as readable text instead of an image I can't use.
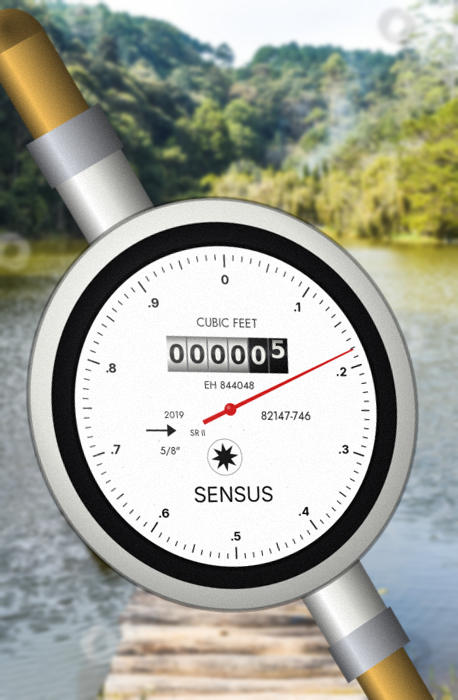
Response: 5.18 ft³
